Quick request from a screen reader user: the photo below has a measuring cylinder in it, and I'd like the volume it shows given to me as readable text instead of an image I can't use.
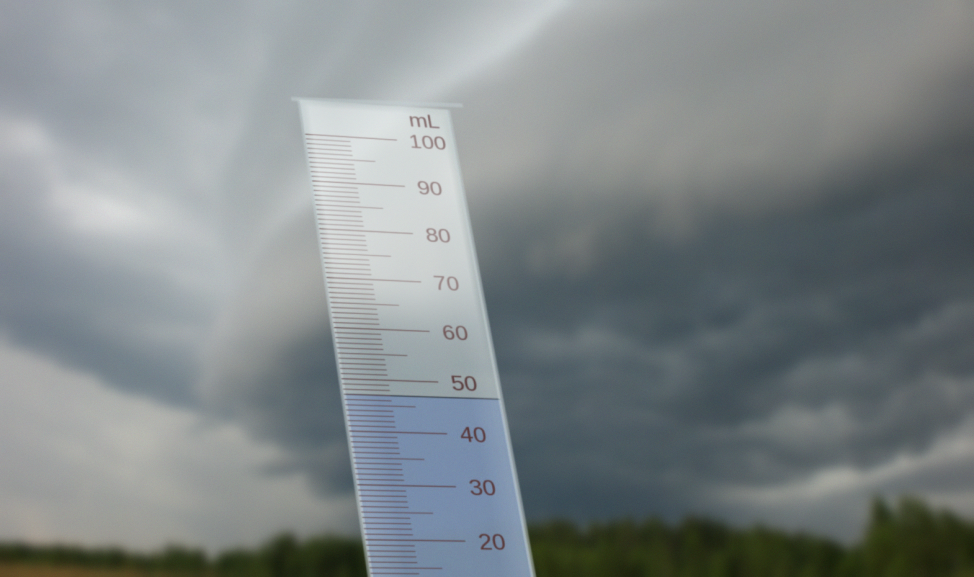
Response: 47 mL
